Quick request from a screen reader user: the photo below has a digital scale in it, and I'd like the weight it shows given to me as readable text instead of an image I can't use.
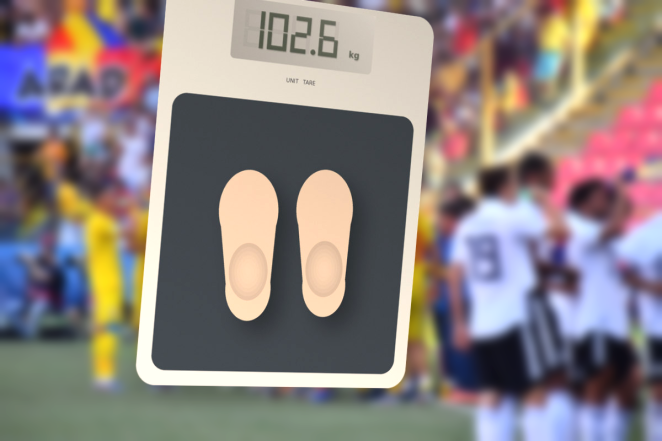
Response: 102.6 kg
